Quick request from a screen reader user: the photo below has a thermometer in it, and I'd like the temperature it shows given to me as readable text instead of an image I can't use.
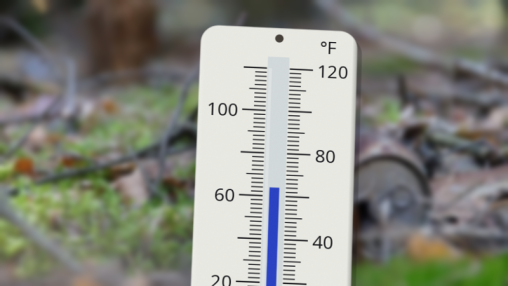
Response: 64 °F
